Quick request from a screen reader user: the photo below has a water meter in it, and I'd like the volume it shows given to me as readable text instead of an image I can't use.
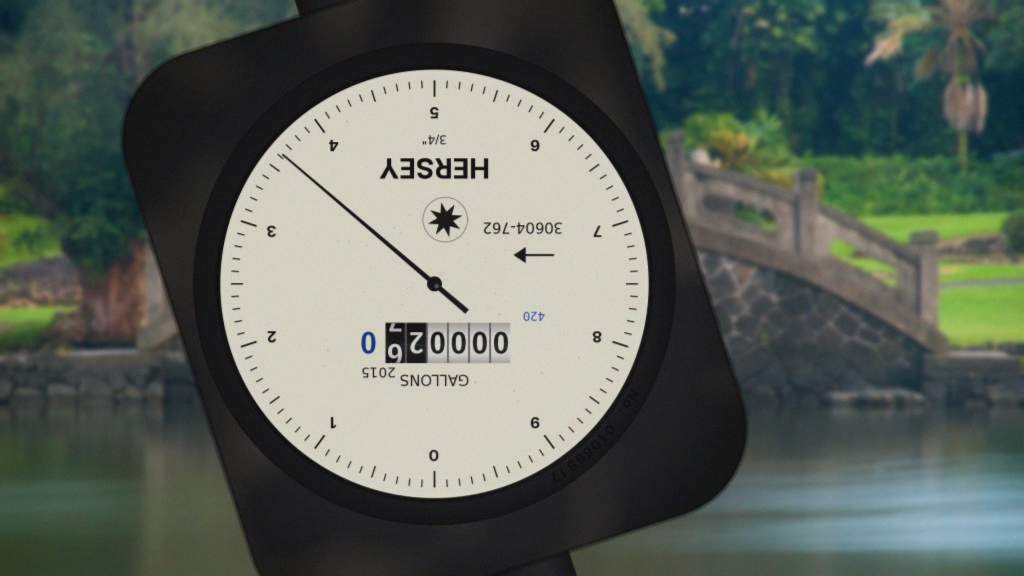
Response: 263.6 gal
